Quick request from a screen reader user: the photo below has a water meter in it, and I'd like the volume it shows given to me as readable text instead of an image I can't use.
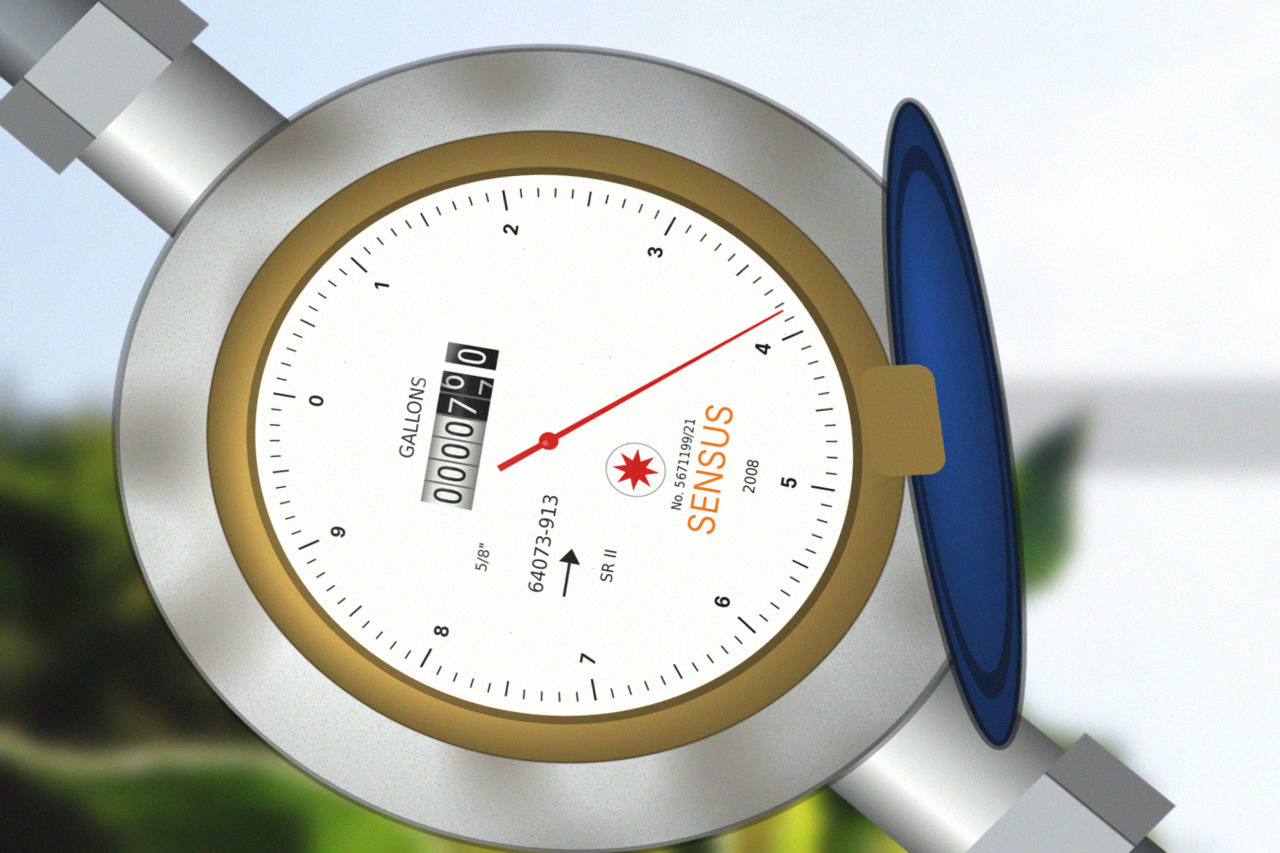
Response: 763.8 gal
